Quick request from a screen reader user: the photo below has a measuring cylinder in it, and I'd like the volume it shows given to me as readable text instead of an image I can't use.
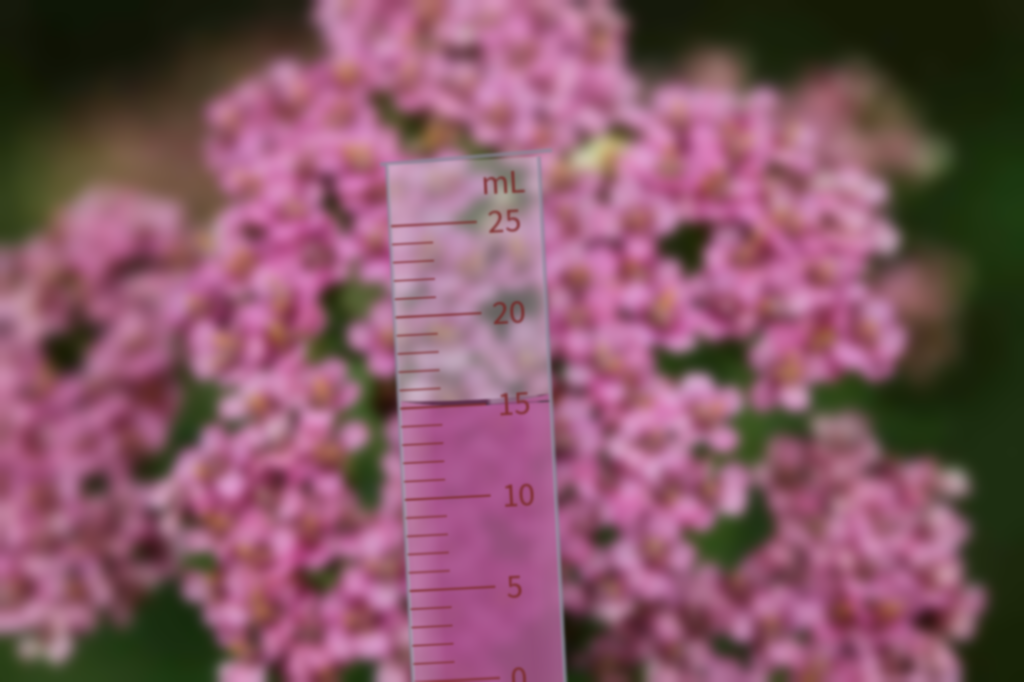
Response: 15 mL
